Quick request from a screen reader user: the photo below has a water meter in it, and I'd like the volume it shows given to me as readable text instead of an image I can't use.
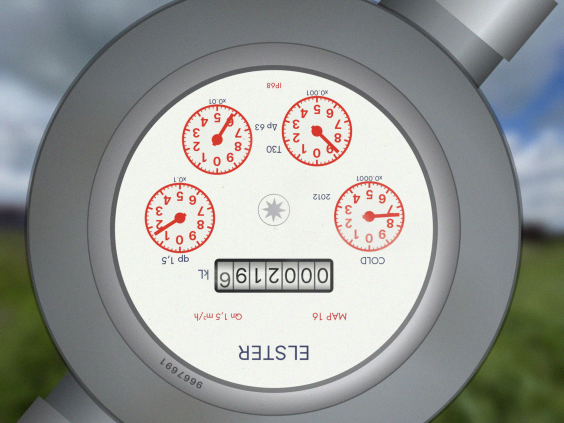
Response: 2196.1587 kL
